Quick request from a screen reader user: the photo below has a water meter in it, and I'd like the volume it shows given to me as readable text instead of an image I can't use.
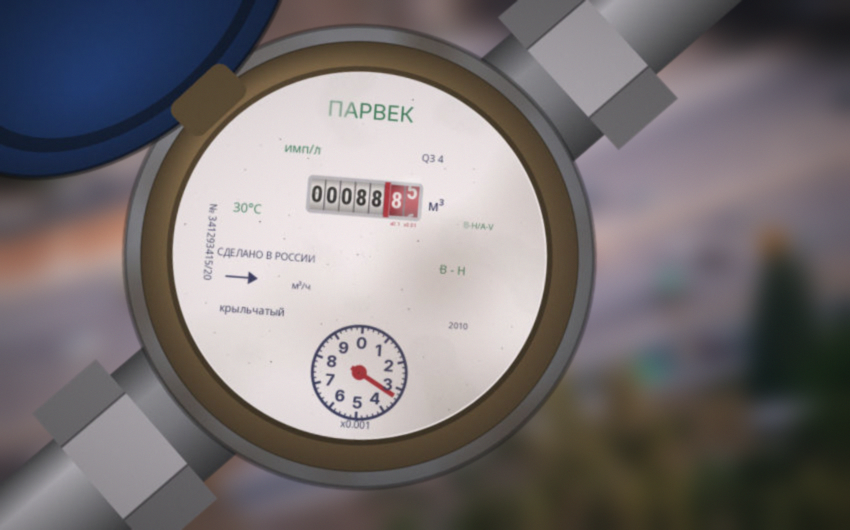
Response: 88.853 m³
